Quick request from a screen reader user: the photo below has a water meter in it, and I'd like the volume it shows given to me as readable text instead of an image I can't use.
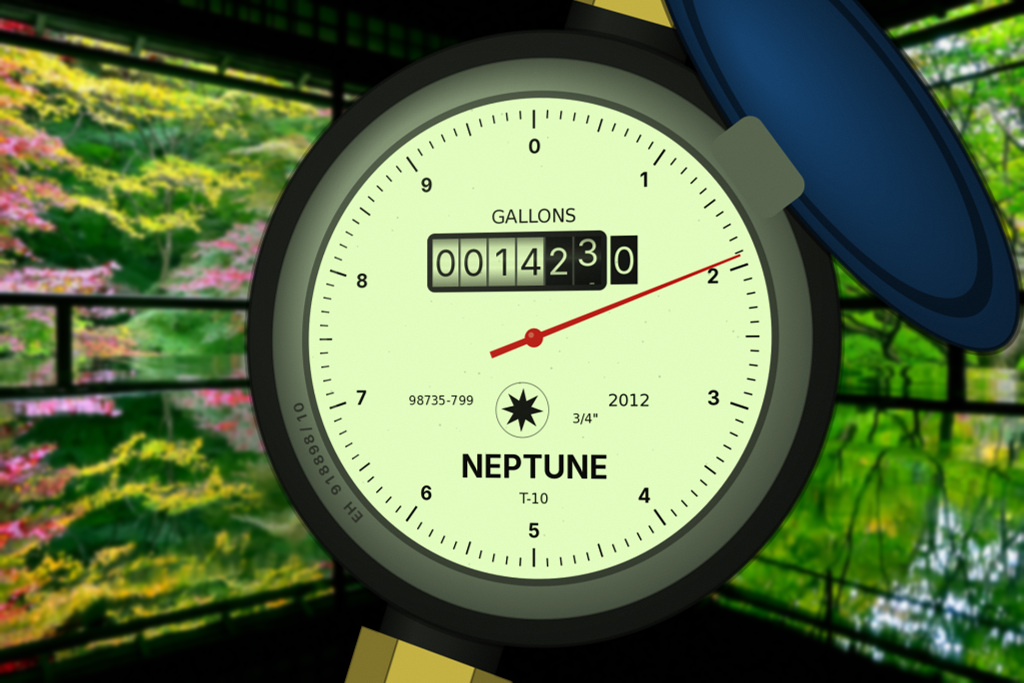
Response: 14231.9 gal
